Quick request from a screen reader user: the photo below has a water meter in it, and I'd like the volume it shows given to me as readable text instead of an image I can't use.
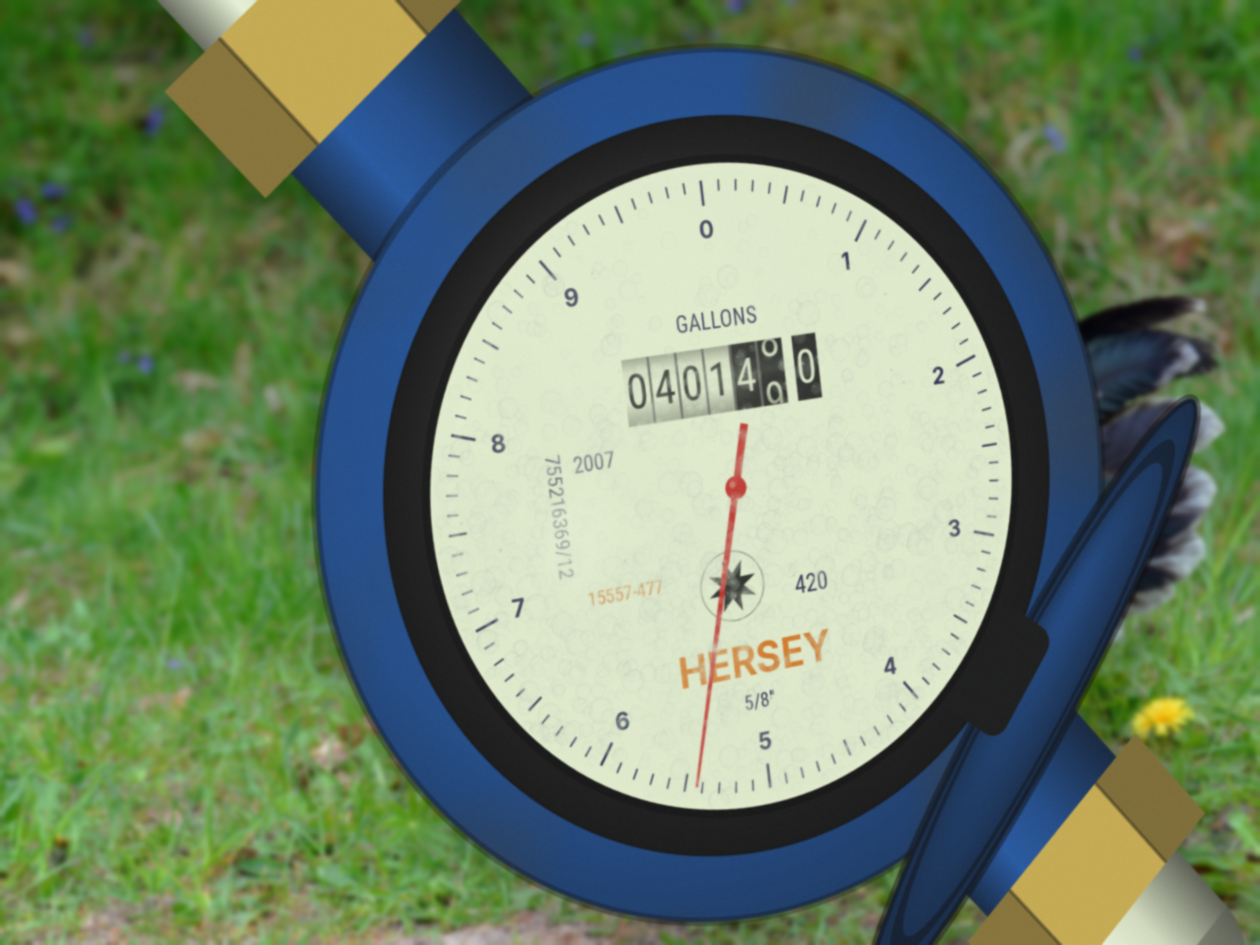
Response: 401485.4 gal
